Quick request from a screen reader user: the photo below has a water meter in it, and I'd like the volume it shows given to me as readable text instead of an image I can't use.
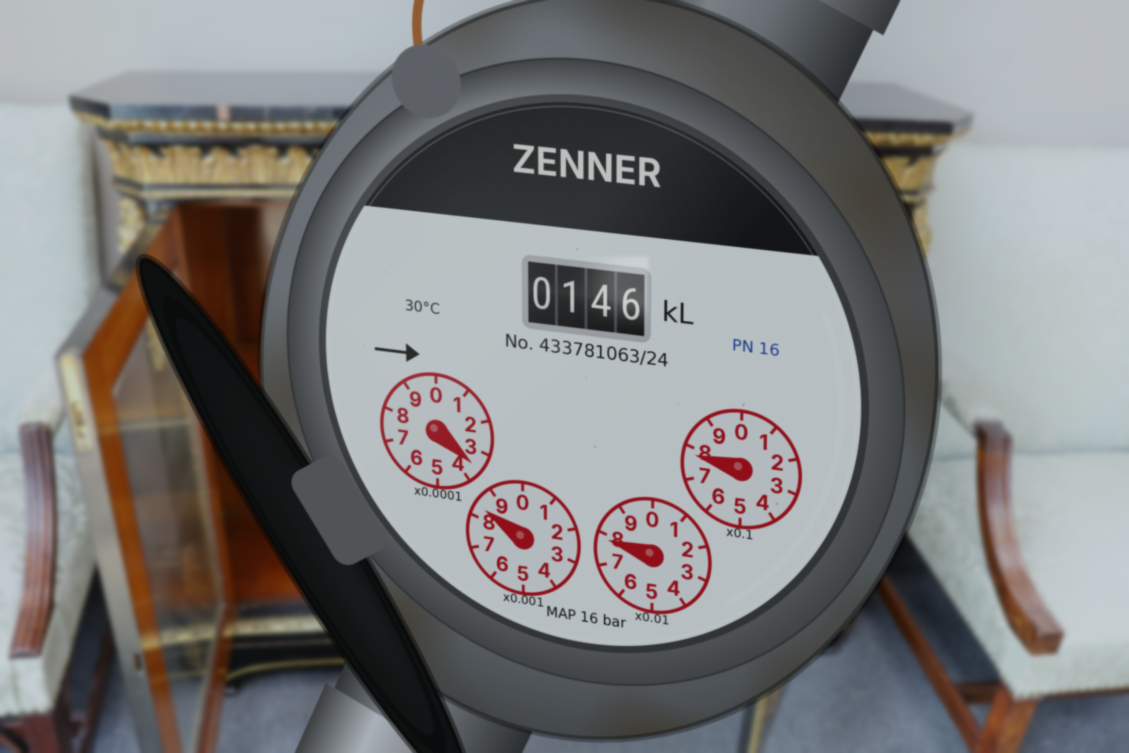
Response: 146.7783 kL
